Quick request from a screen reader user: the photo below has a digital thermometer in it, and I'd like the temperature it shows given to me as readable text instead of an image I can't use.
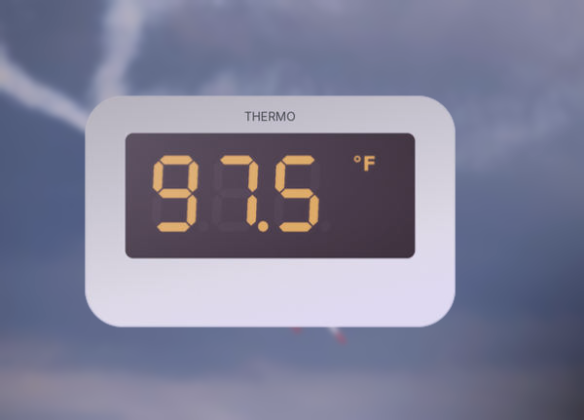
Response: 97.5 °F
